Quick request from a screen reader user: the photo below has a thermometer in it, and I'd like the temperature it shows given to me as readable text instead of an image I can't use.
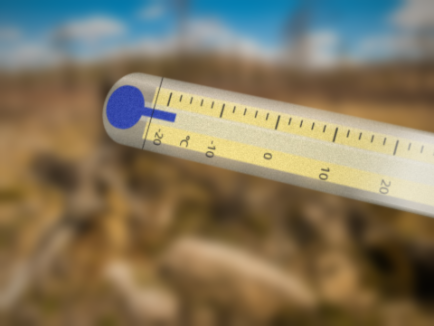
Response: -18 °C
